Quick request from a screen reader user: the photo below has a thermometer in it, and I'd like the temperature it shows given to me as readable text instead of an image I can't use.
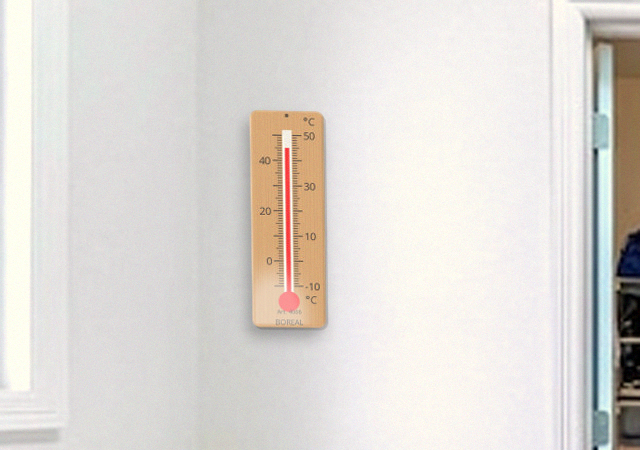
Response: 45 °C
